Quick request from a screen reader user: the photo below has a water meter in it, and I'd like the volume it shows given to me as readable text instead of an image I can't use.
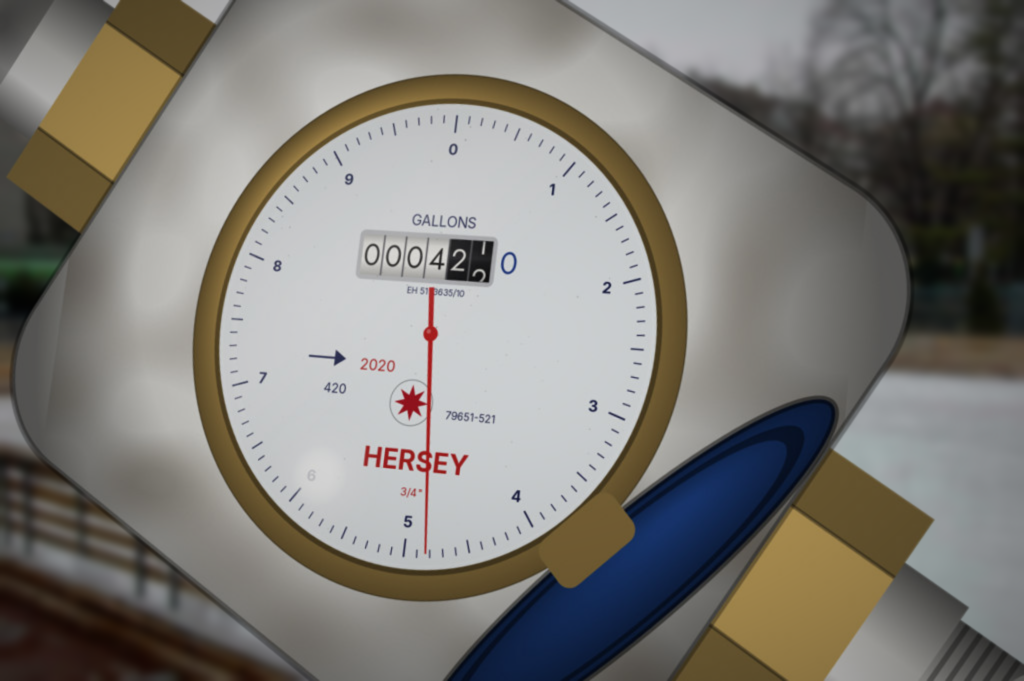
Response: 4214.8 gal
